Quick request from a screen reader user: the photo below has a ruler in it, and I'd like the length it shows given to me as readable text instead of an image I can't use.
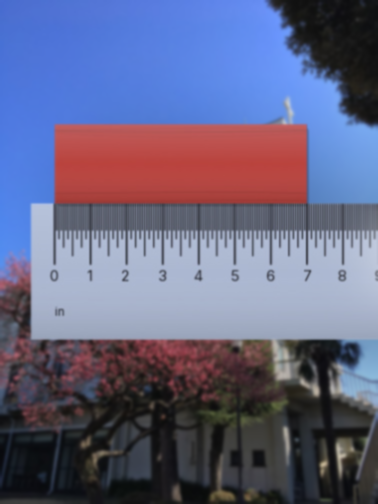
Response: 7 in
